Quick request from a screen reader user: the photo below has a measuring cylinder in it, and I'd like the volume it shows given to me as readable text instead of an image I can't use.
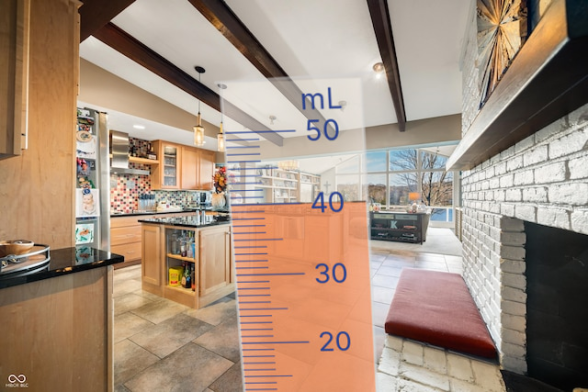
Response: 40 mL
